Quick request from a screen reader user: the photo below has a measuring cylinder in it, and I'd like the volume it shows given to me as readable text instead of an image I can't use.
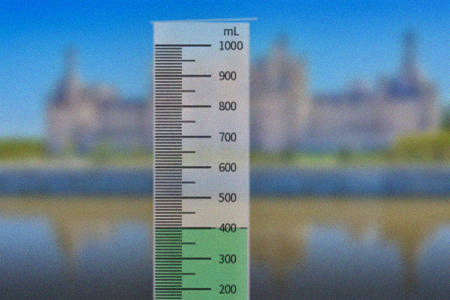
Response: 400 mL
